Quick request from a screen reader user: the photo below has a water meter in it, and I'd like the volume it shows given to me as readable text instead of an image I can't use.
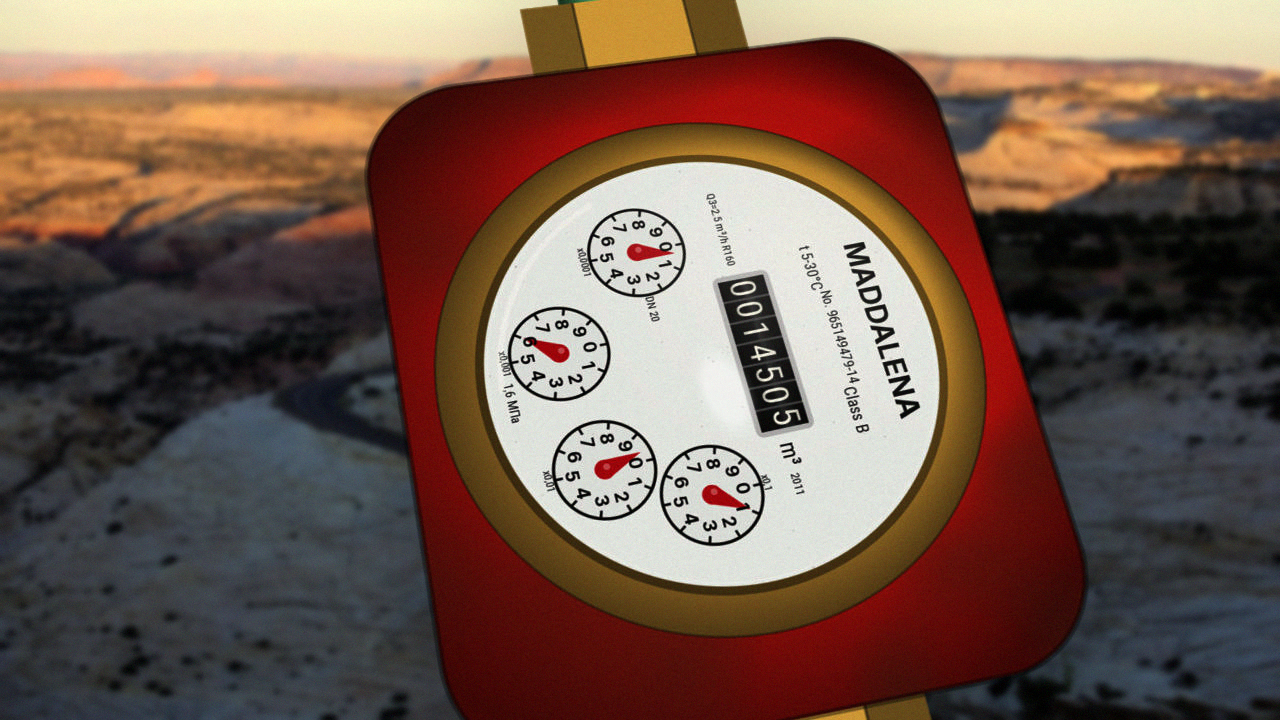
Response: 14505.0960 m³
